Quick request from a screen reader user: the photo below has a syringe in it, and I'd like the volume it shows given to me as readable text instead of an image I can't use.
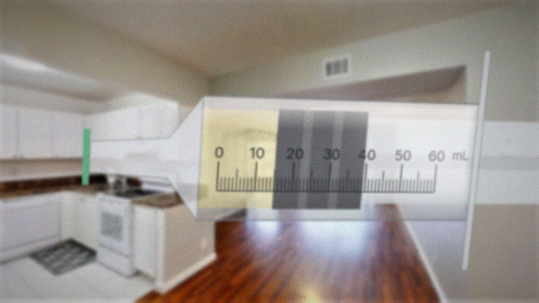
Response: 15 mL
